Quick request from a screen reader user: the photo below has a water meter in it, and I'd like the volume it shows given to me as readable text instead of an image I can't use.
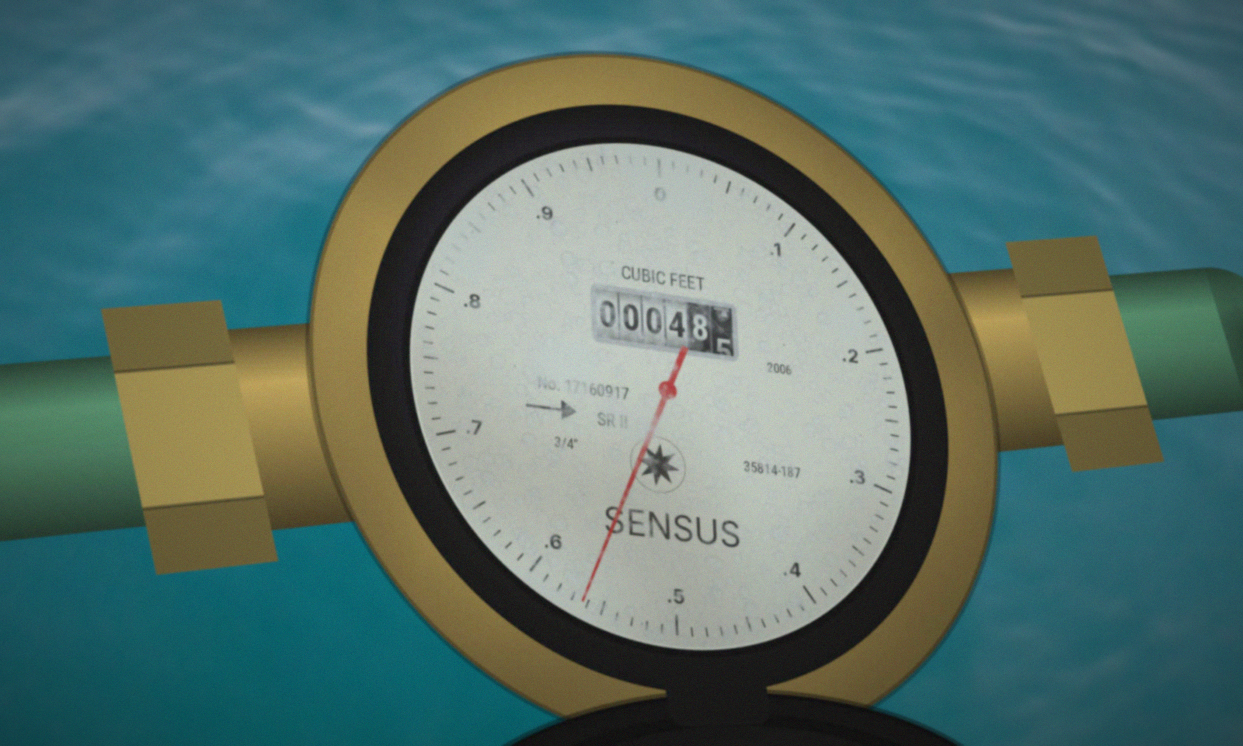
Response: 484.56 ft³
